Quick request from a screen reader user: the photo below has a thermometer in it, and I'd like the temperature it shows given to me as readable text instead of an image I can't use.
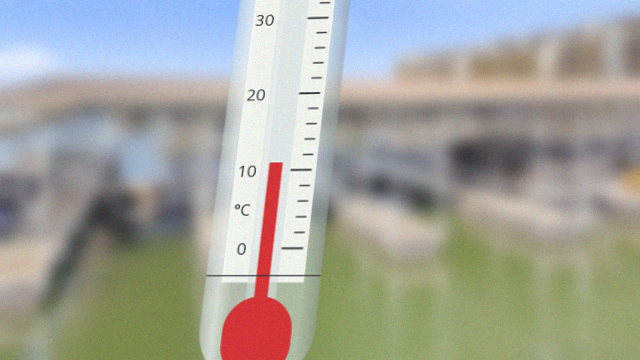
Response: 11 °C
